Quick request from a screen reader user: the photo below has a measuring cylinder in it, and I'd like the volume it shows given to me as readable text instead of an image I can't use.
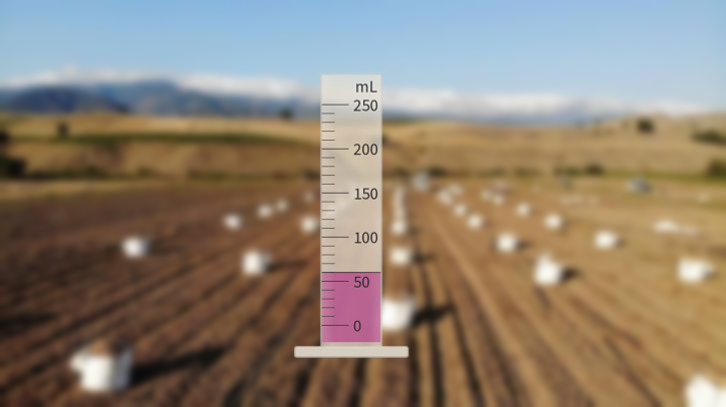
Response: 60 mL
